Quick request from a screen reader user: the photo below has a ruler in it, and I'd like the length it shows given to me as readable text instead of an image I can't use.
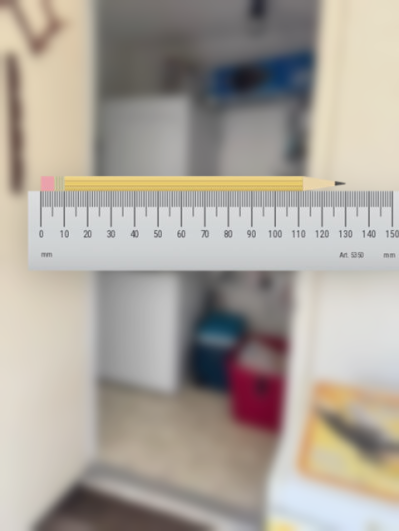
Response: 130 mm
